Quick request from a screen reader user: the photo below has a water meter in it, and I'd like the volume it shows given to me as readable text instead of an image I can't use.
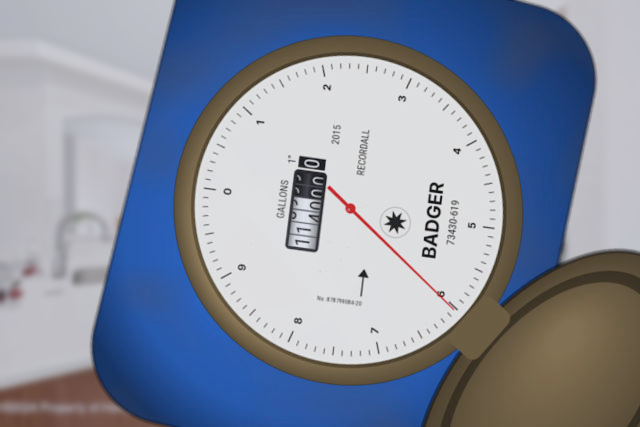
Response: 1139996.0 gal
